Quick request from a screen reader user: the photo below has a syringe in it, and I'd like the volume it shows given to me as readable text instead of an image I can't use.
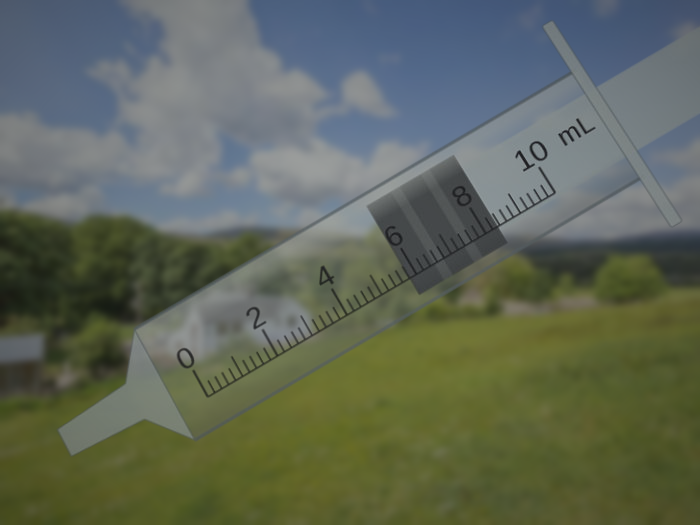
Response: 5.8 mL
